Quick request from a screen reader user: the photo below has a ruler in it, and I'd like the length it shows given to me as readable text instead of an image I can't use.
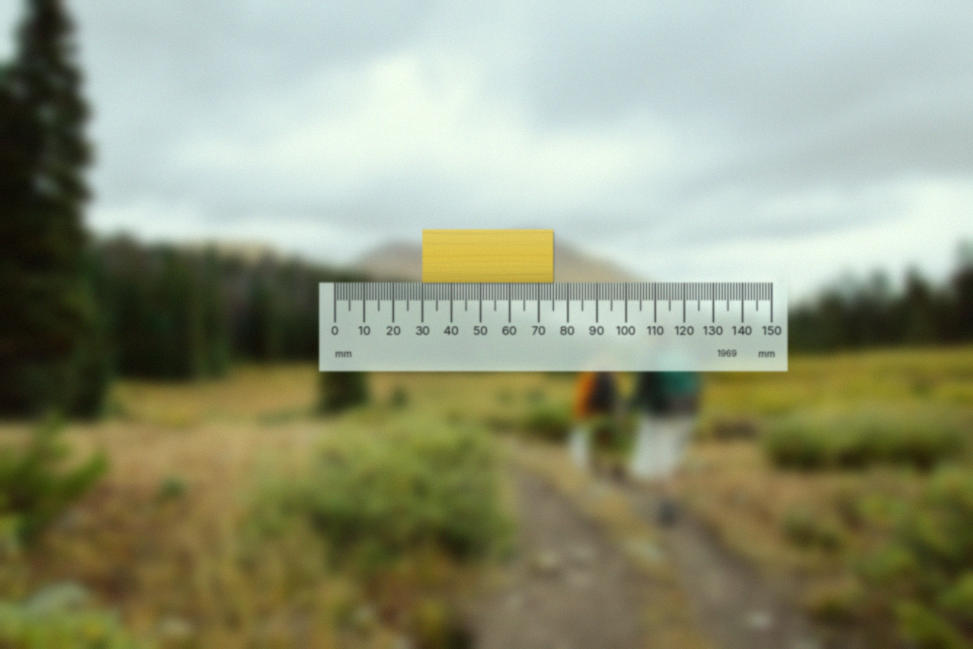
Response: 45 mm
